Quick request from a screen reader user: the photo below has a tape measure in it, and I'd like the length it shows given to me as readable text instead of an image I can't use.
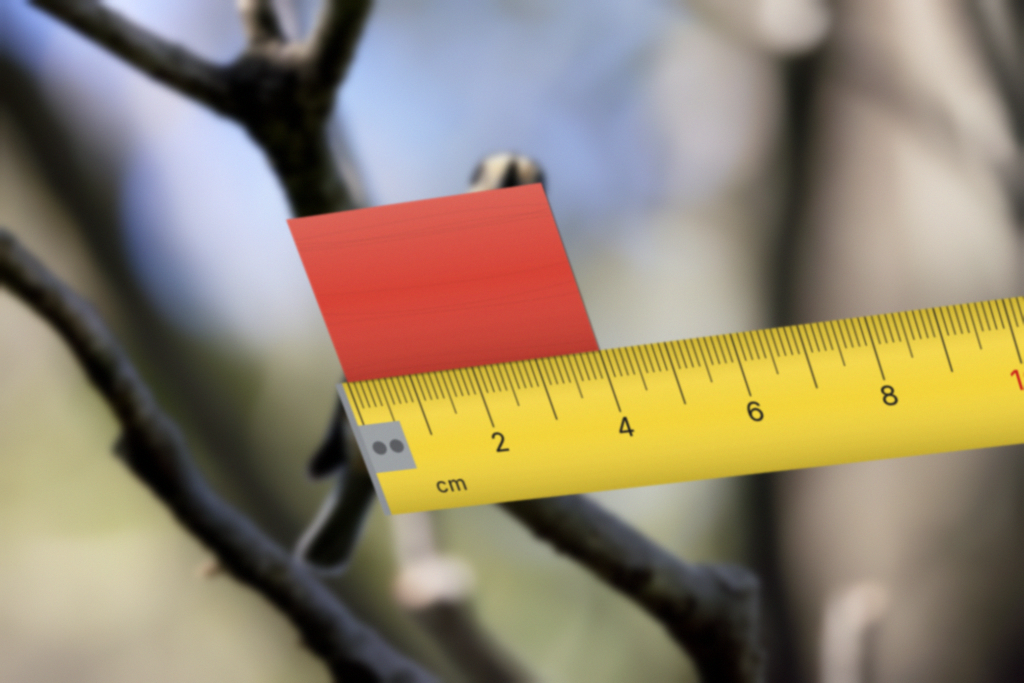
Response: 4 cm
